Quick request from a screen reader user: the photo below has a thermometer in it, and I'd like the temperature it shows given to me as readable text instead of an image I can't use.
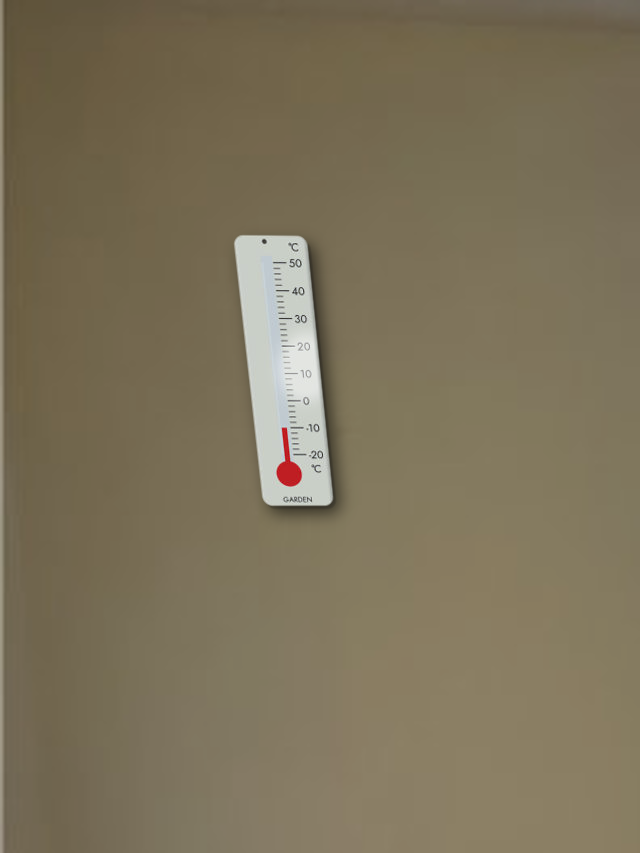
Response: -10 °C
